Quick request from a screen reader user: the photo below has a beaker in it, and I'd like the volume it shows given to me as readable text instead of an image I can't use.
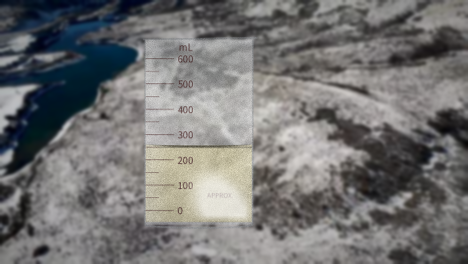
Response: 250 mL
